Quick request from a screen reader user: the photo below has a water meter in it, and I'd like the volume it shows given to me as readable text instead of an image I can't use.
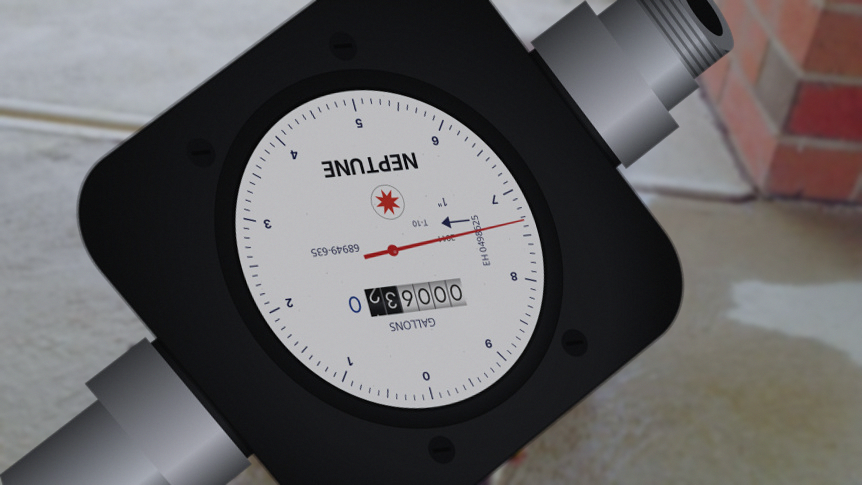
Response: 6317.3 gal
